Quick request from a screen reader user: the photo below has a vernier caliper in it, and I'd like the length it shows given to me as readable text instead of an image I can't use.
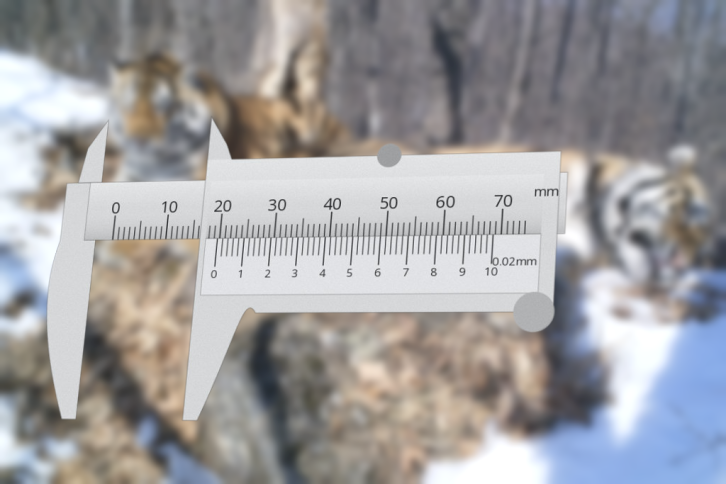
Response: 19.6 mm
